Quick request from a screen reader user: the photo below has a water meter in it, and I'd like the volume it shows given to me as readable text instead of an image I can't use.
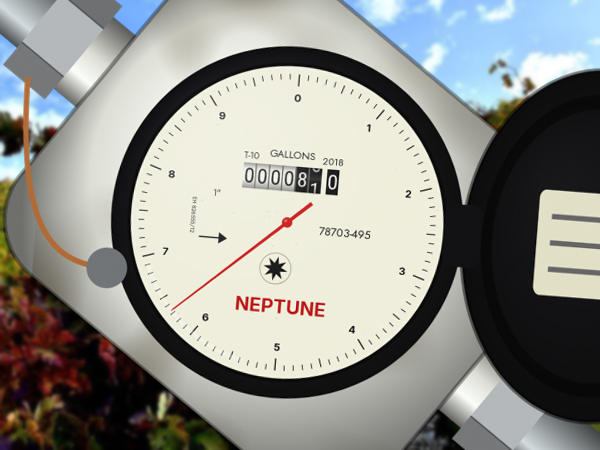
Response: 806.3 gal
